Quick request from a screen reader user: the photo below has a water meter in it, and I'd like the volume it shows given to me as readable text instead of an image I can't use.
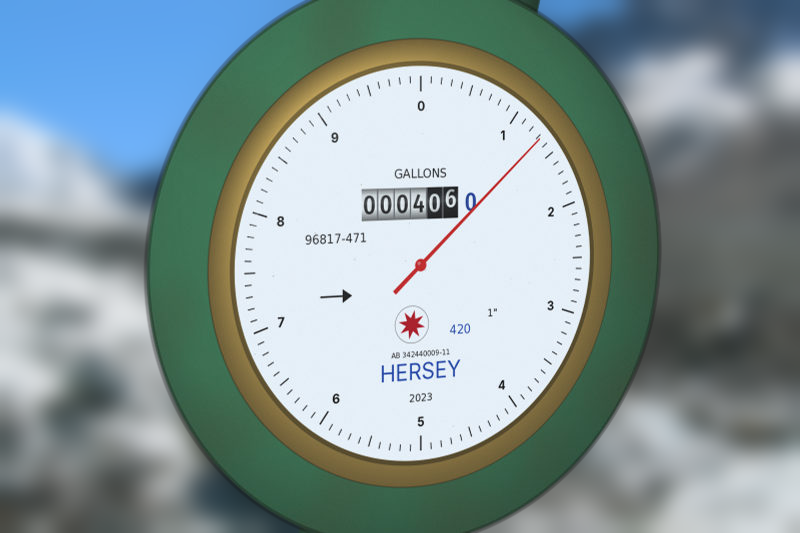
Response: 4061.3 gal
